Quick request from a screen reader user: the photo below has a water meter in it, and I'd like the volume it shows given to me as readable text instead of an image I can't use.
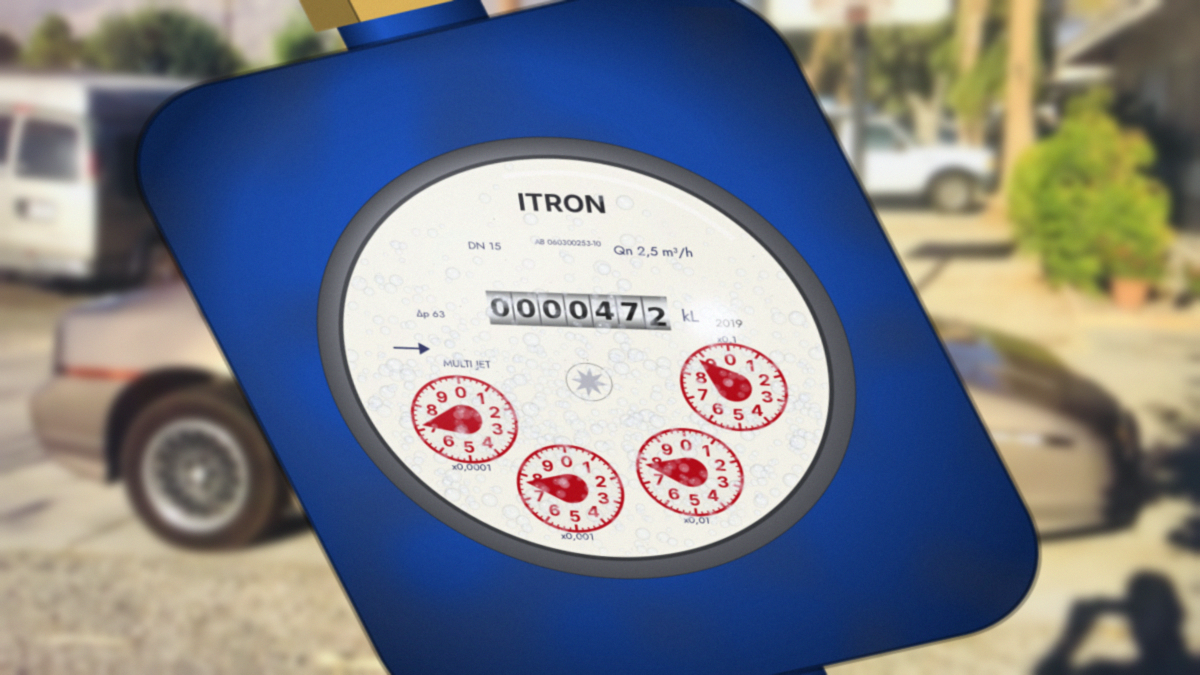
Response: 471.8777 kL
